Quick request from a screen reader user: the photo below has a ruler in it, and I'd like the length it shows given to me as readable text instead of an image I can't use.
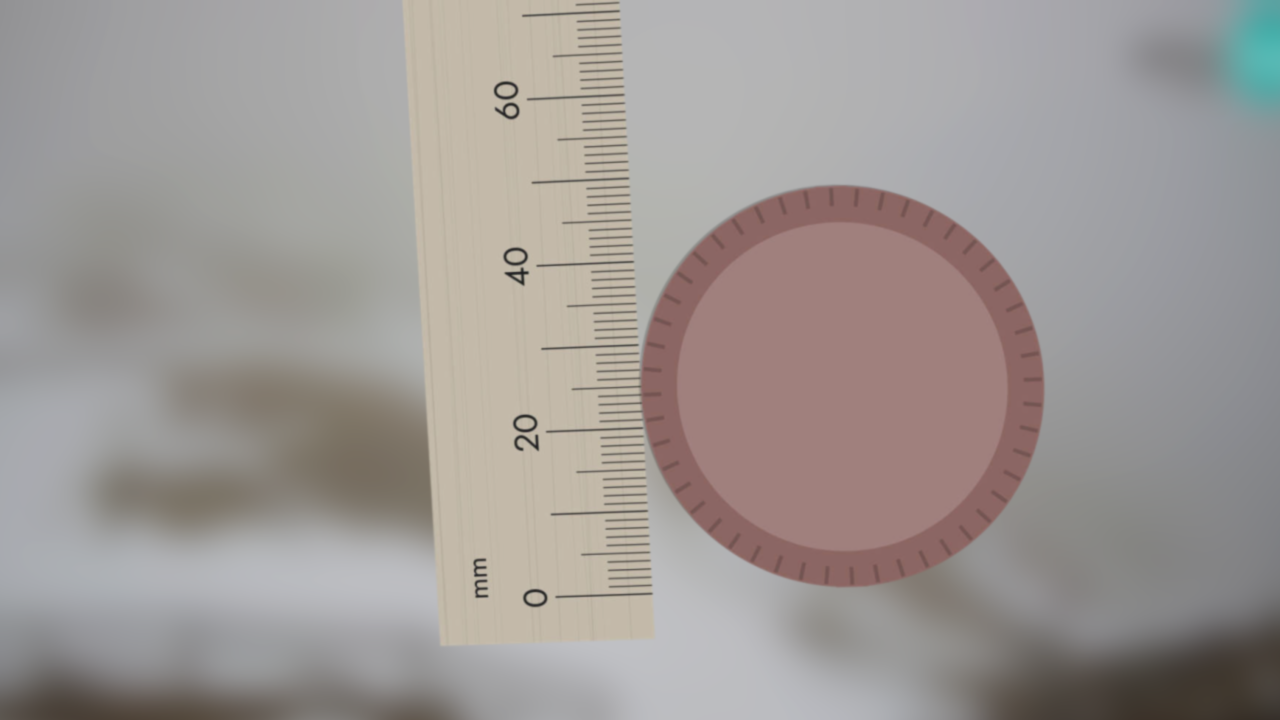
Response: 48 mm
